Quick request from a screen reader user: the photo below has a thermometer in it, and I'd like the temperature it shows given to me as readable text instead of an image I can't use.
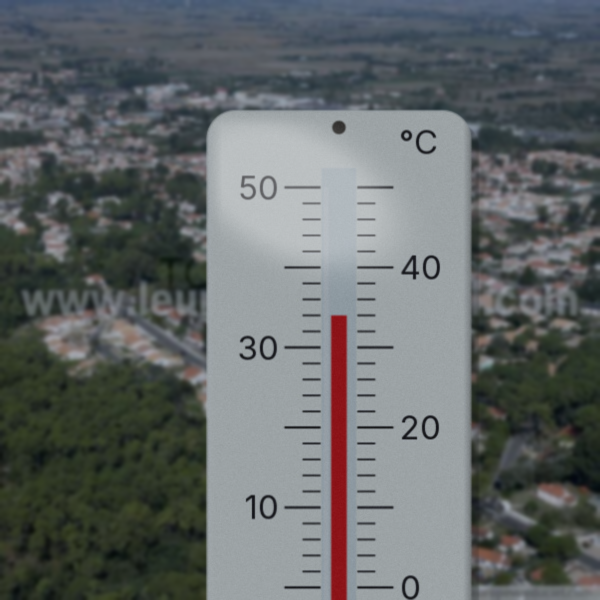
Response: 34 °C
